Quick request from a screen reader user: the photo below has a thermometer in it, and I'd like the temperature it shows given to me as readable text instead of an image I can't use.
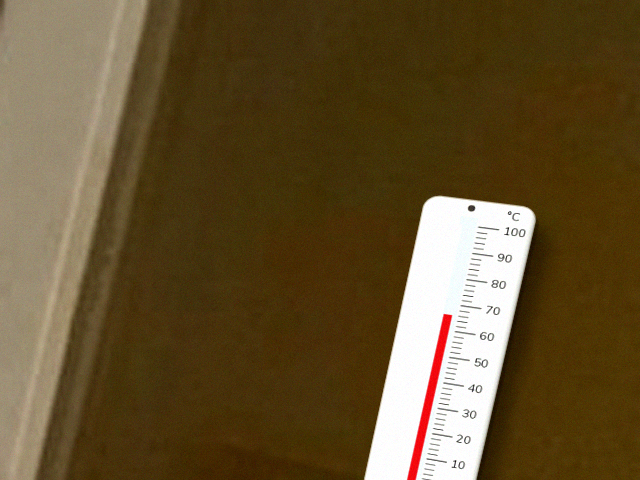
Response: 66 °C
